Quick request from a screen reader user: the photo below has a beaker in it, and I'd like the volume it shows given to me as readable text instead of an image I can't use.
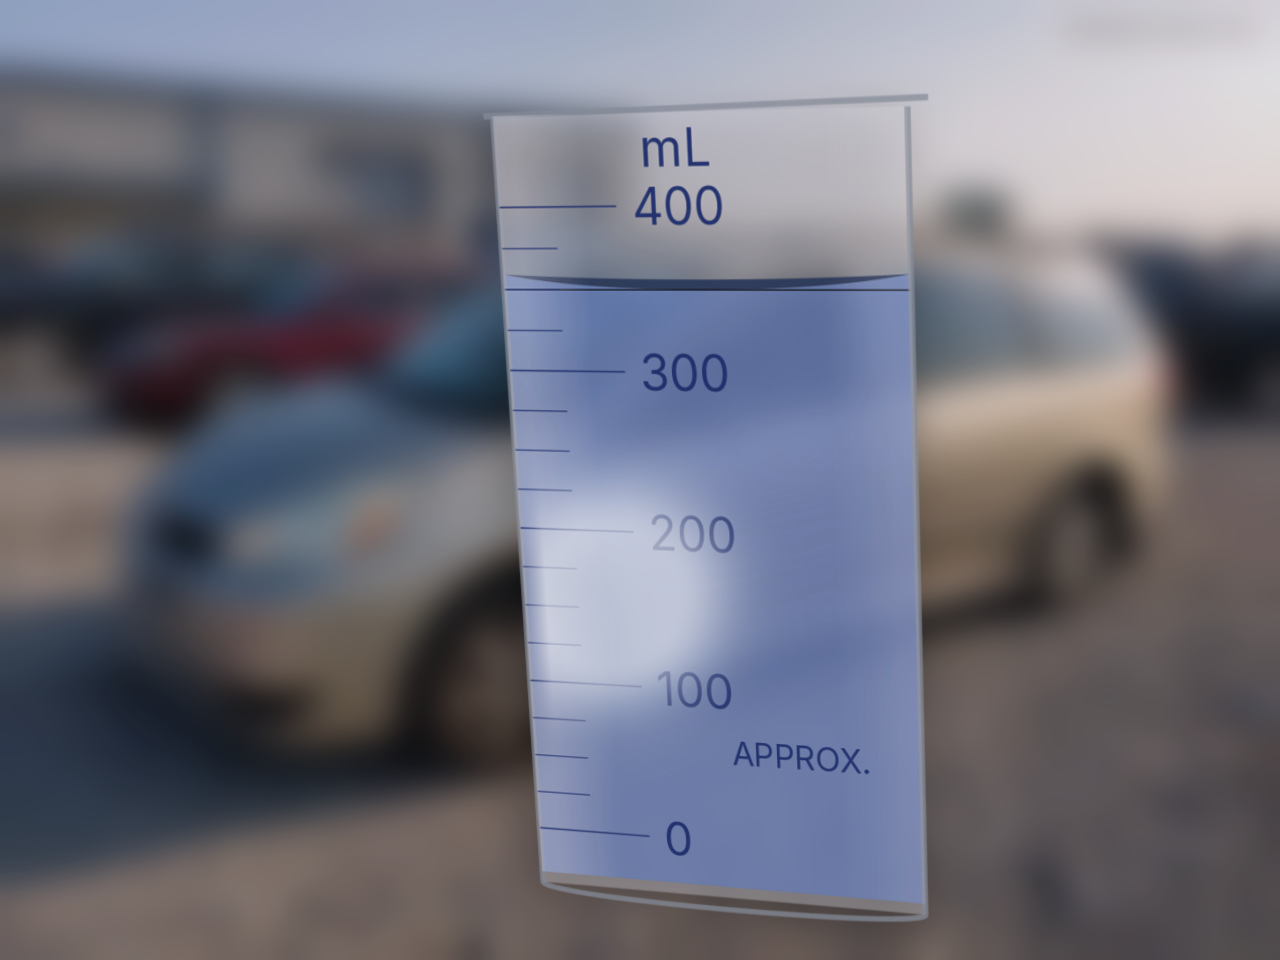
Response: 350 mL
